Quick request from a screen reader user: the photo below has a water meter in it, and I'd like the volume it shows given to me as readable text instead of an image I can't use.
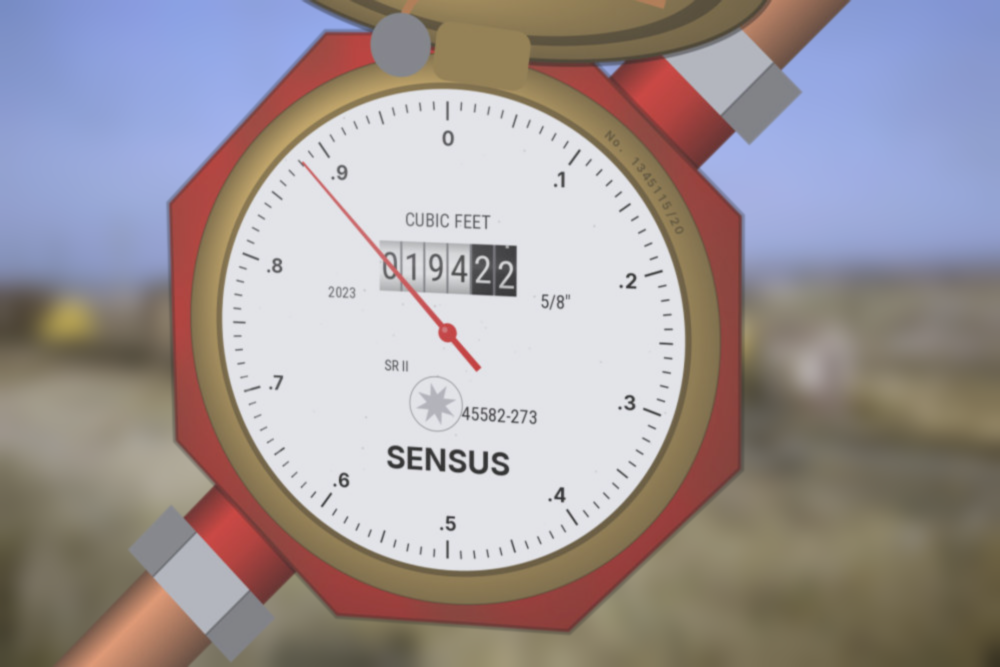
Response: 19421.88 ft³
